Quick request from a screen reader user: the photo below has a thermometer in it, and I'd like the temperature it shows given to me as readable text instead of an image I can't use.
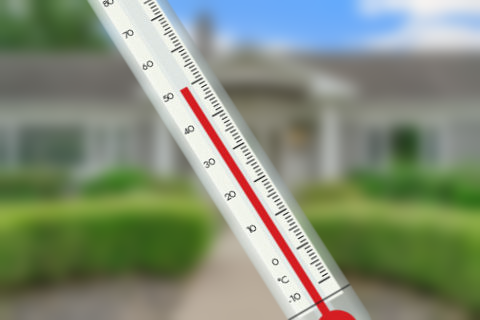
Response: 50 °C
